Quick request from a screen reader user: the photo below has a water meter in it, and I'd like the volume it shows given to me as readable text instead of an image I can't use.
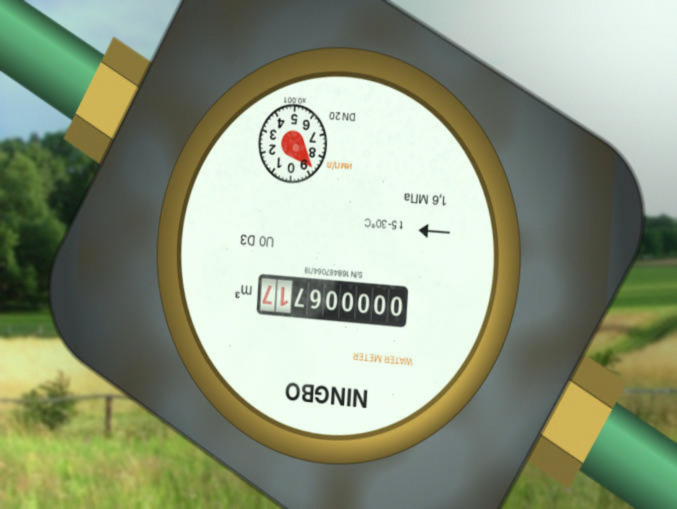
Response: 67.178 m³
